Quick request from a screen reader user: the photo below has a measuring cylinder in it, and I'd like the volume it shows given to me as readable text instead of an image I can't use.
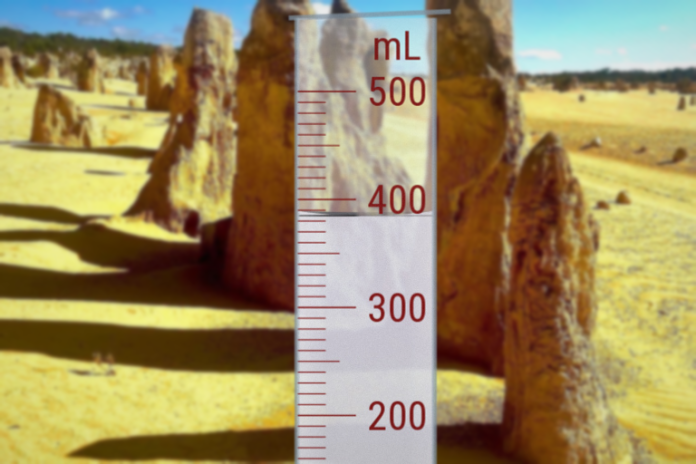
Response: 385 mL
